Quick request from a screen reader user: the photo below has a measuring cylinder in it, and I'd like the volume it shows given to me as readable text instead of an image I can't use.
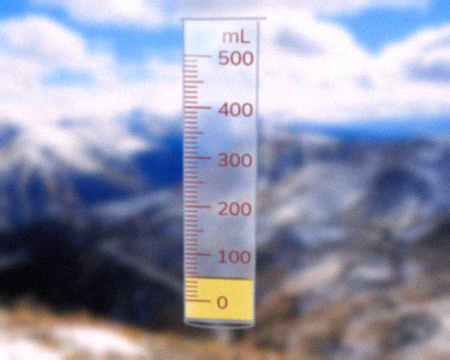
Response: 50 mL
